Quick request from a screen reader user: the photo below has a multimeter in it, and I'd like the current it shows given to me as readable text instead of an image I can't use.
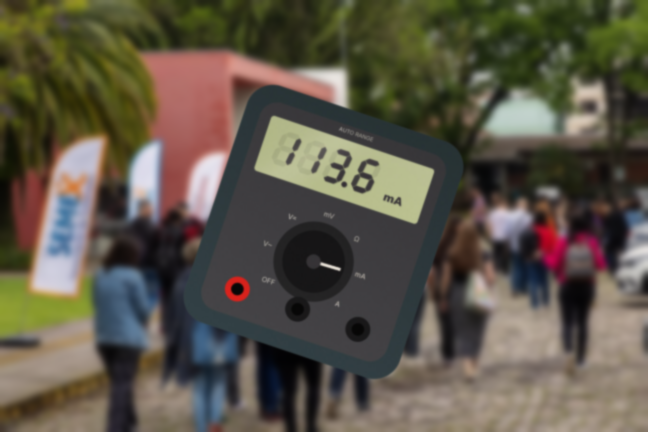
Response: 113.6 mA
